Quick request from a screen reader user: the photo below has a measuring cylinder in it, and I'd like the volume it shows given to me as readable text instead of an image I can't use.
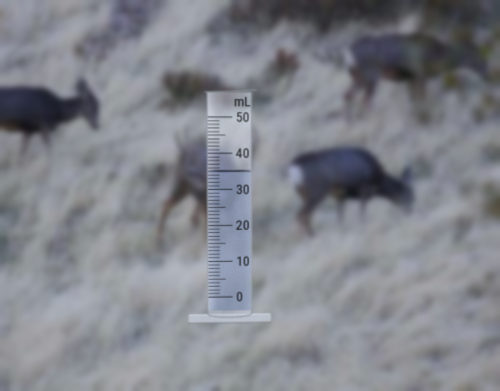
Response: 35 mL
